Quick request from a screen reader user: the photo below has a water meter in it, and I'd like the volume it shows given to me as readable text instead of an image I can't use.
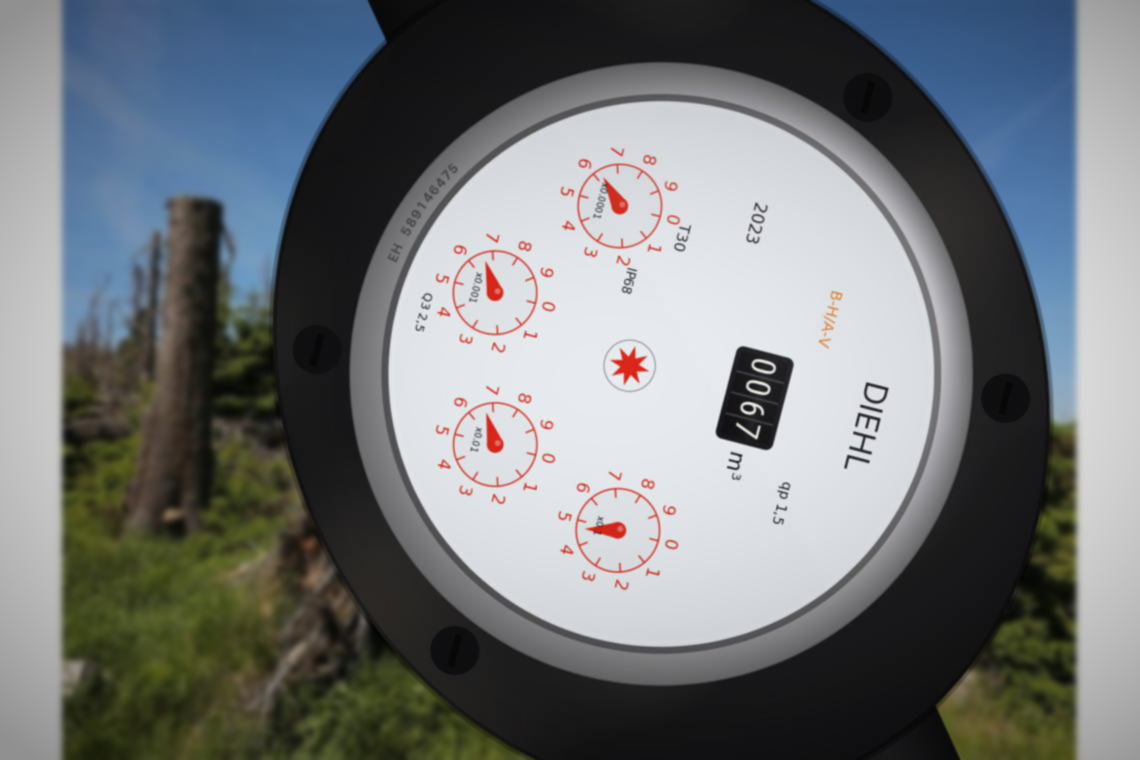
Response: 67.4666 m³
